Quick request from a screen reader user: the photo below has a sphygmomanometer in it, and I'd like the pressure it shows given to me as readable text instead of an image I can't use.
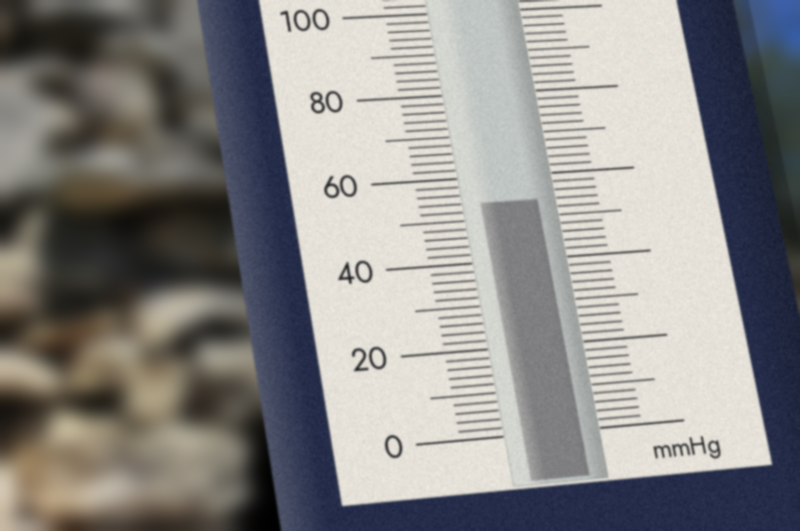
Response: 54 mmHg
